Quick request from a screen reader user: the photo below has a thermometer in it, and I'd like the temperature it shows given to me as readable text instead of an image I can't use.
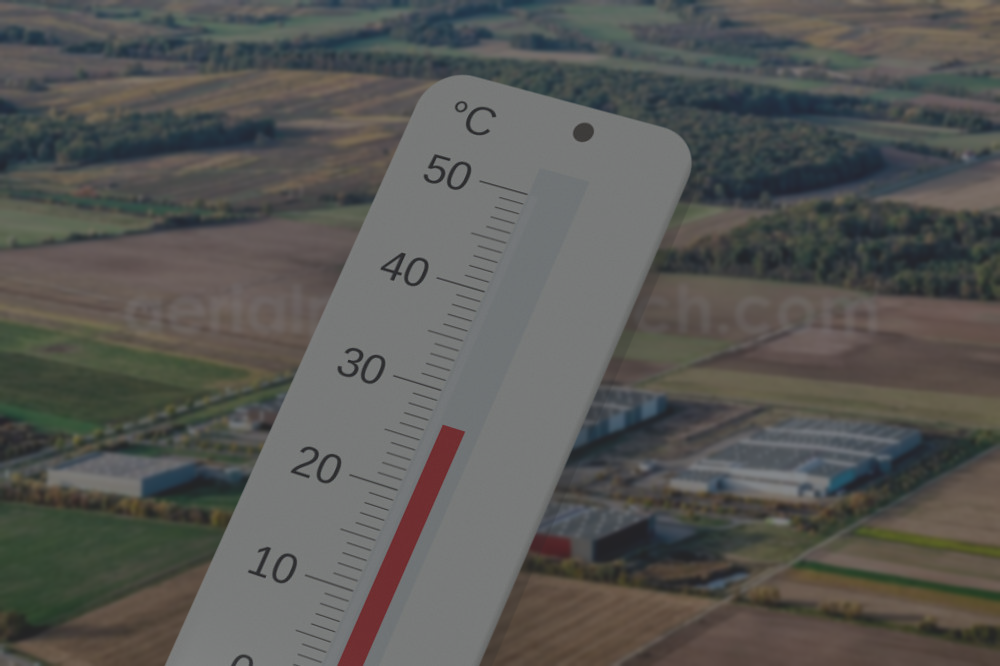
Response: 27 °C
